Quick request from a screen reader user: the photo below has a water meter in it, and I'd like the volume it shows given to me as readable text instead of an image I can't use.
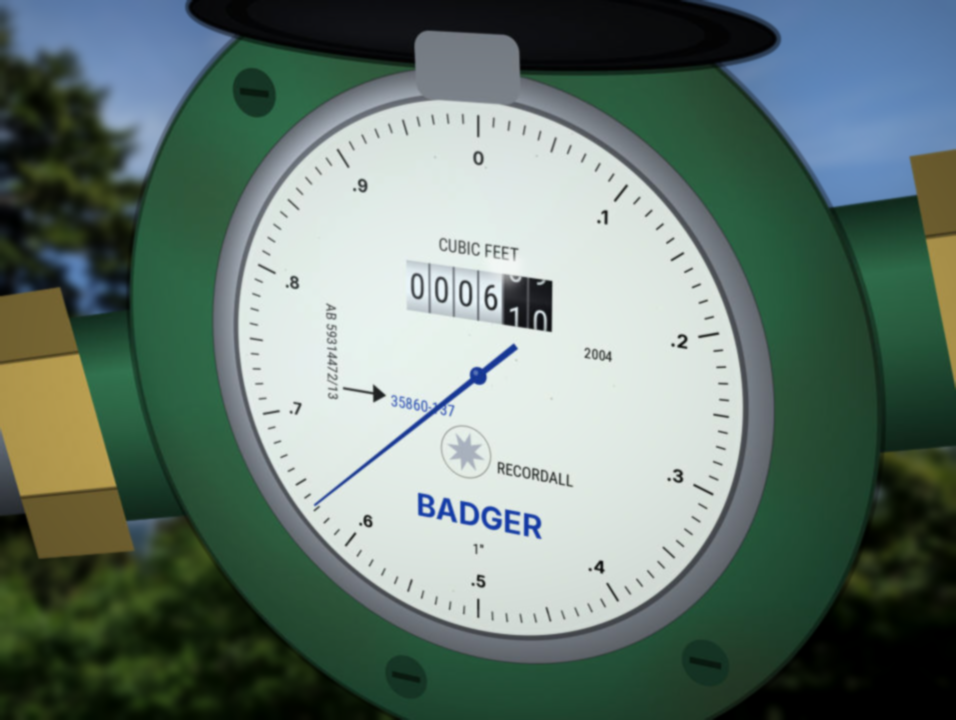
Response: 609.63 ft³
